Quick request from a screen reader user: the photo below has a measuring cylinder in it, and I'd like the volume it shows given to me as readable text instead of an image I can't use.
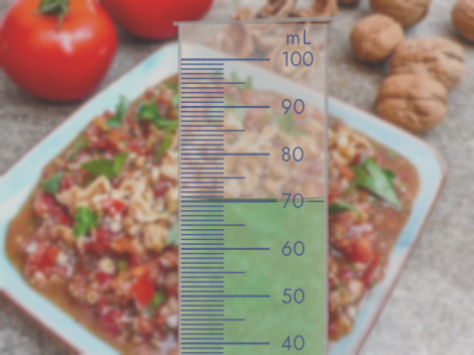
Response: 70 mL
